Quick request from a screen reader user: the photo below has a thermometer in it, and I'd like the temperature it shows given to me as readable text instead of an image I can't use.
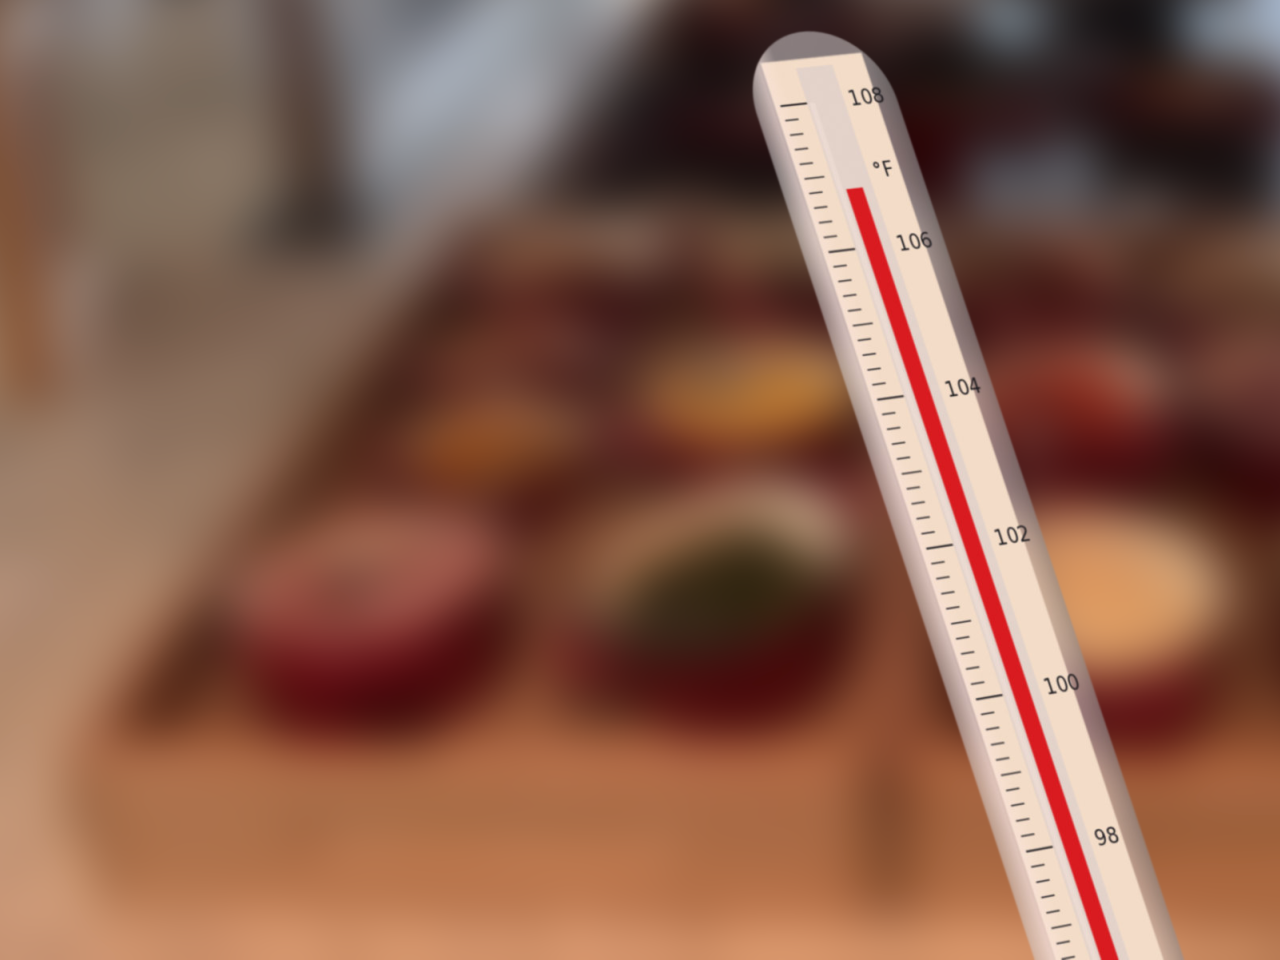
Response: 106.8 °F
